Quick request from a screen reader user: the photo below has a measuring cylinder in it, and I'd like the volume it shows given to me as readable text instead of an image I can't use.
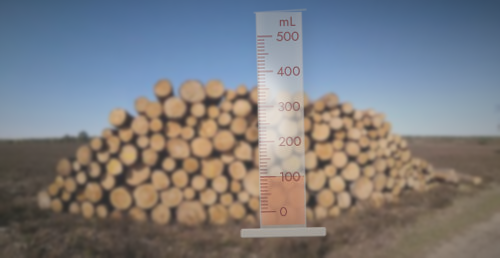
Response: 100 mL
